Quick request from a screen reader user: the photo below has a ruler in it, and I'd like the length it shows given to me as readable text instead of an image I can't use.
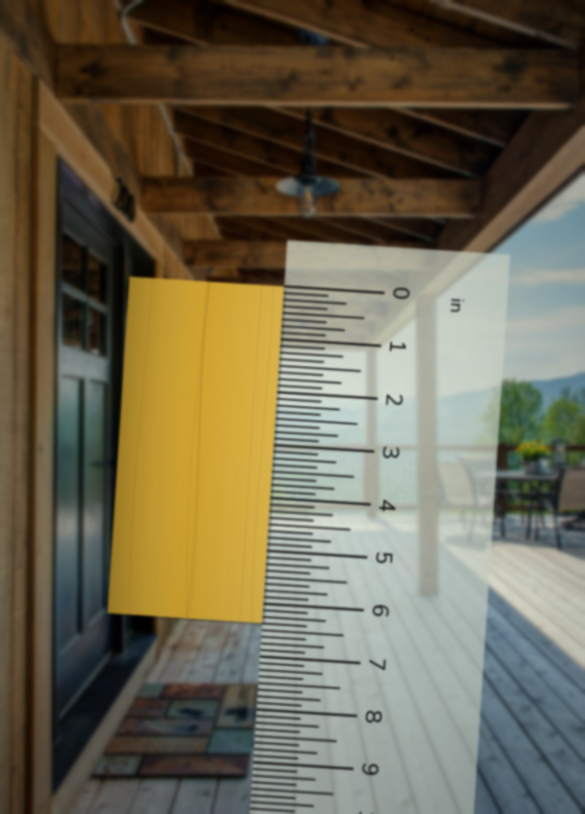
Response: 6.375 in
